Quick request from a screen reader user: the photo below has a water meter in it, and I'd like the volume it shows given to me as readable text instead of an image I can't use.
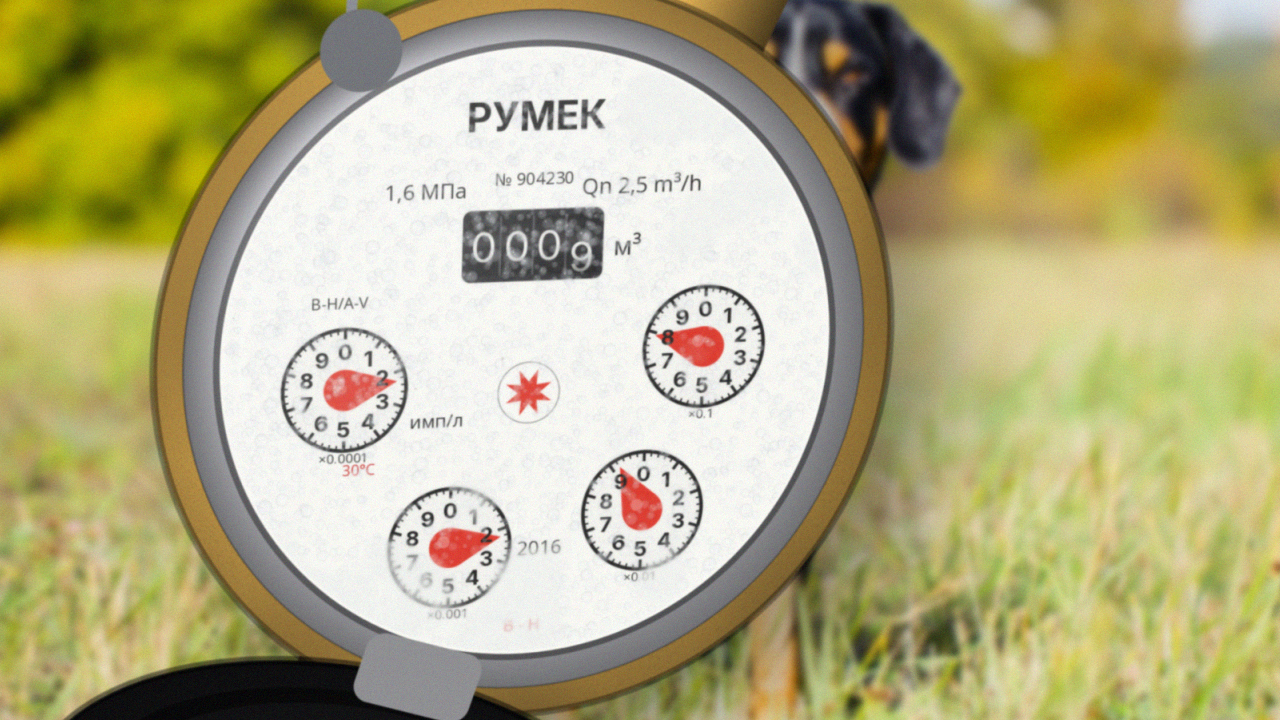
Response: 8.7922 m³
